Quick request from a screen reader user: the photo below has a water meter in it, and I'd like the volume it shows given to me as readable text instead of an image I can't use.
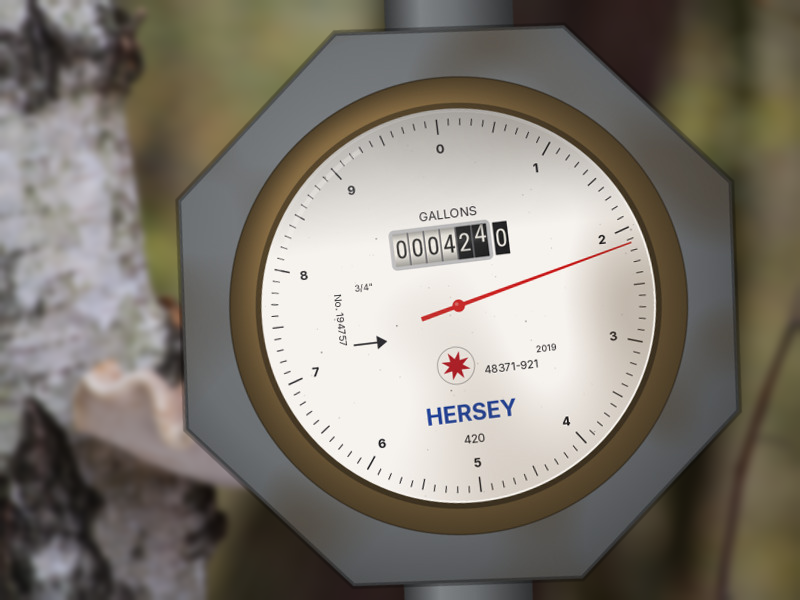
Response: 4242.1 gal
